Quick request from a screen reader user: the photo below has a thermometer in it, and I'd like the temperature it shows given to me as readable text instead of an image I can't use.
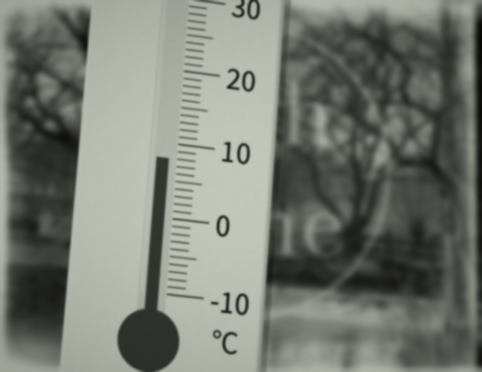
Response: 8 °C
